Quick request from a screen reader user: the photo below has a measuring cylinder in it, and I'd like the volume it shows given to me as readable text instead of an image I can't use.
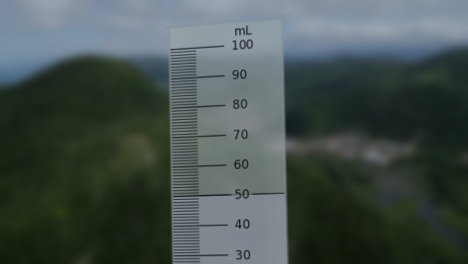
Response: 50 mL
